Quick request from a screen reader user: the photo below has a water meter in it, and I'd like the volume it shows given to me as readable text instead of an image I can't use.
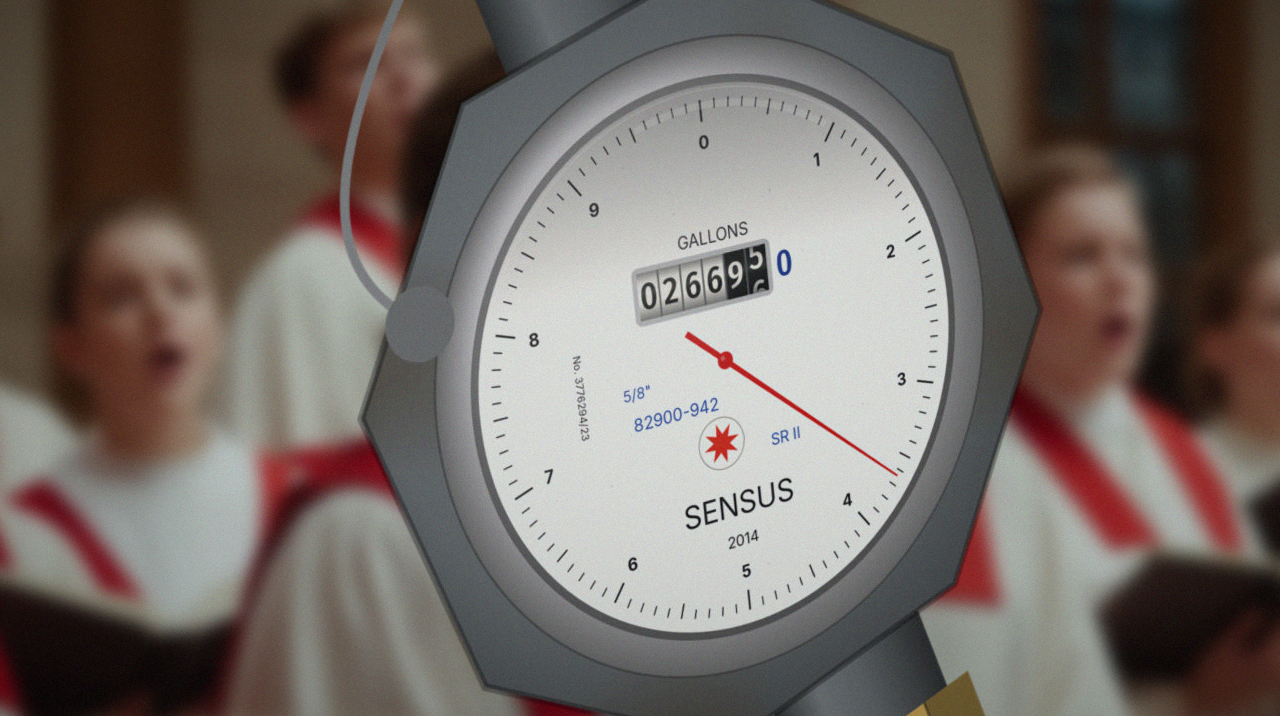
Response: 266953.6 gal
